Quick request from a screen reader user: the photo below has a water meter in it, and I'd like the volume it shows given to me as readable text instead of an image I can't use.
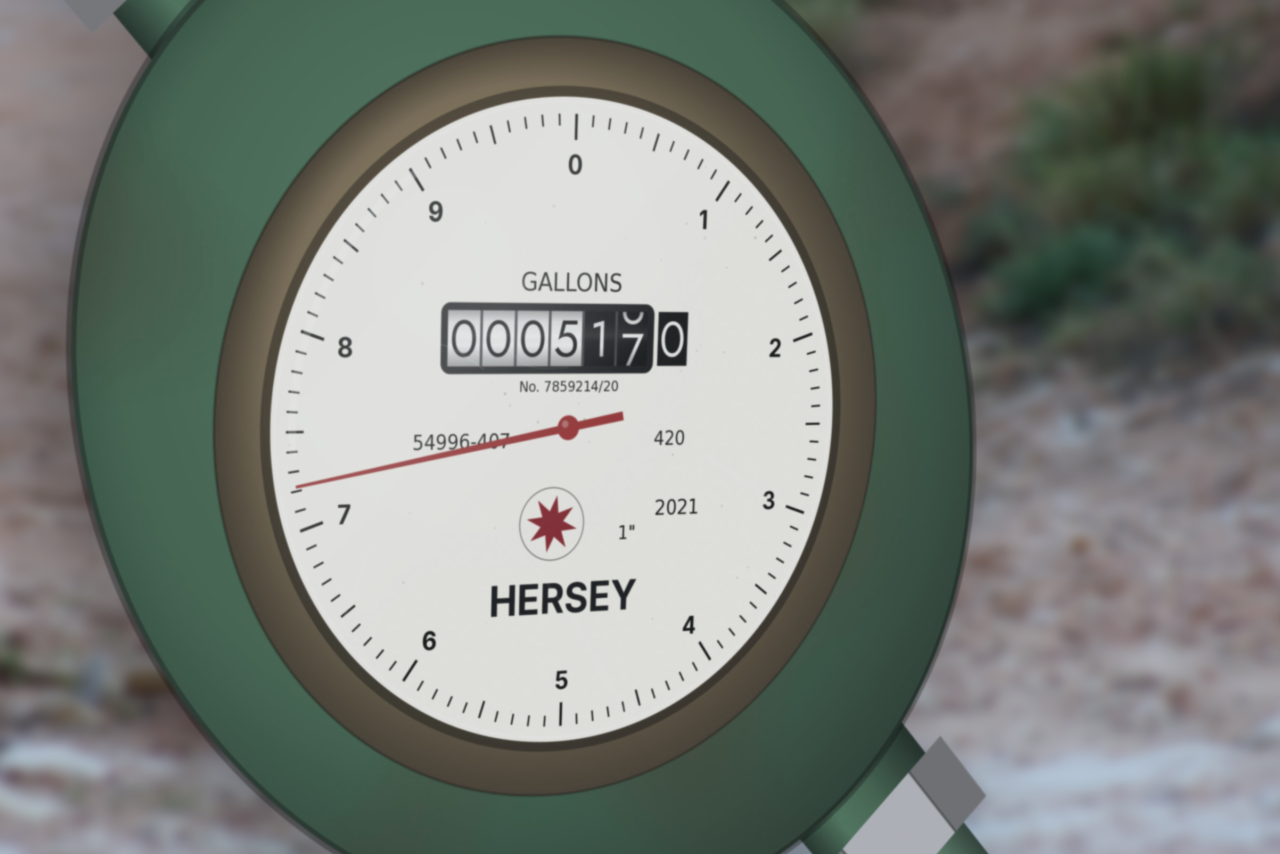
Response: 5167.2 gal
